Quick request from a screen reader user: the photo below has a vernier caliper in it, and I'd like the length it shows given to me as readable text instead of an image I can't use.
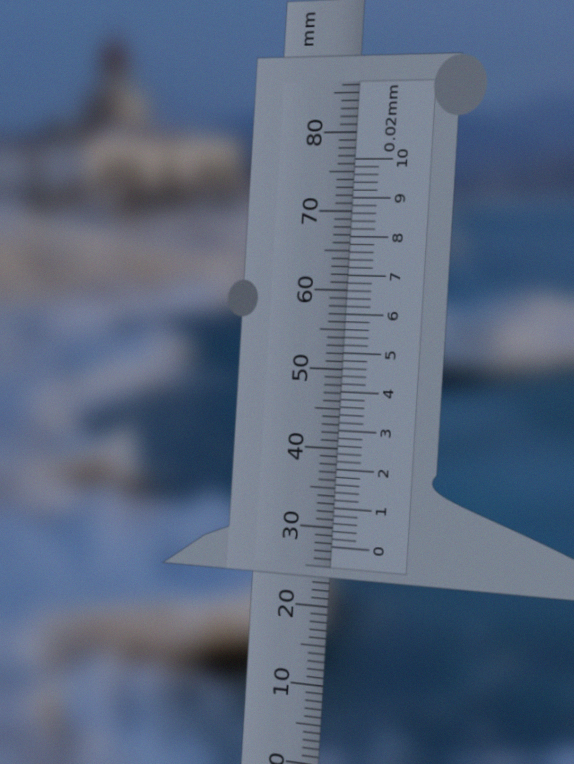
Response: 27.6 mm
